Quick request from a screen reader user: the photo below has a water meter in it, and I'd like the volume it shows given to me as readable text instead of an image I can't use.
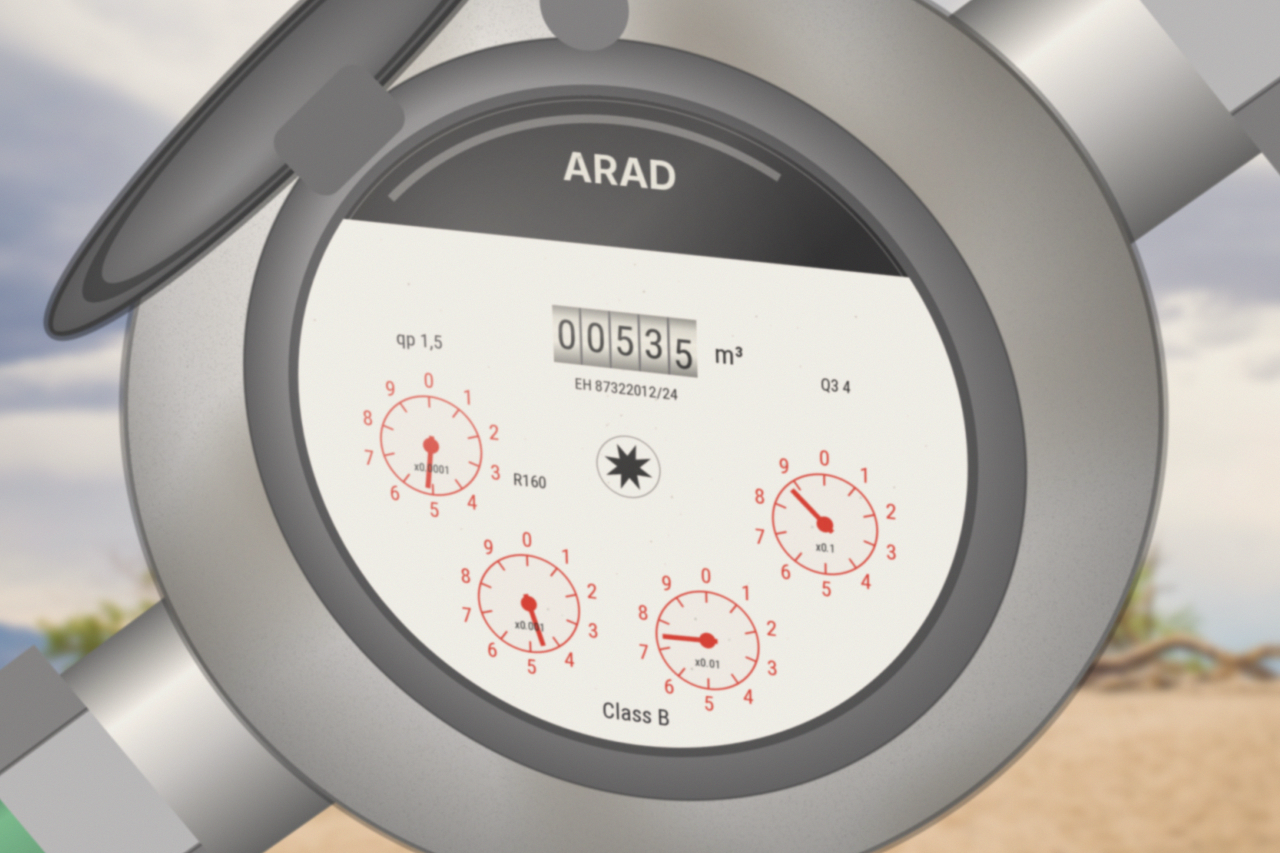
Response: 534.8745 m³
